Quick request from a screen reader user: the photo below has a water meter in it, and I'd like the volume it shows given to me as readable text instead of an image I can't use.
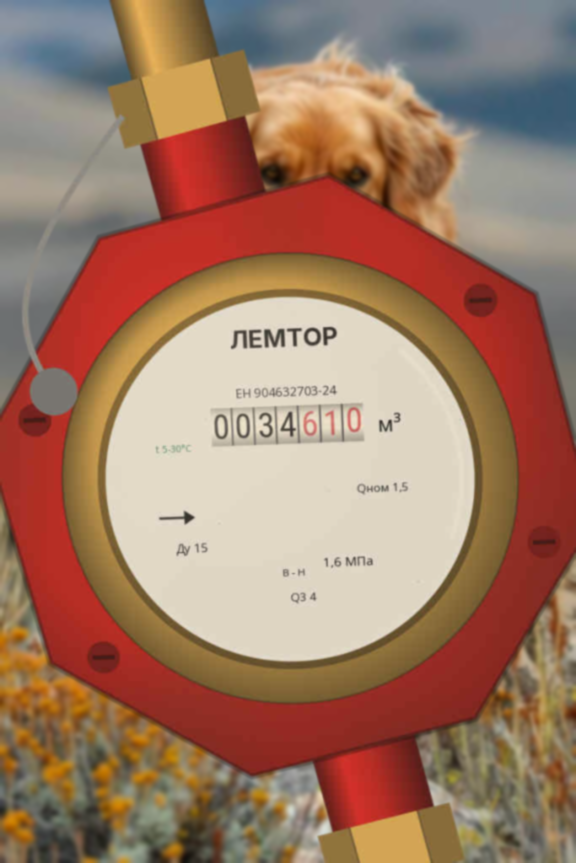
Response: 34.610 m³
